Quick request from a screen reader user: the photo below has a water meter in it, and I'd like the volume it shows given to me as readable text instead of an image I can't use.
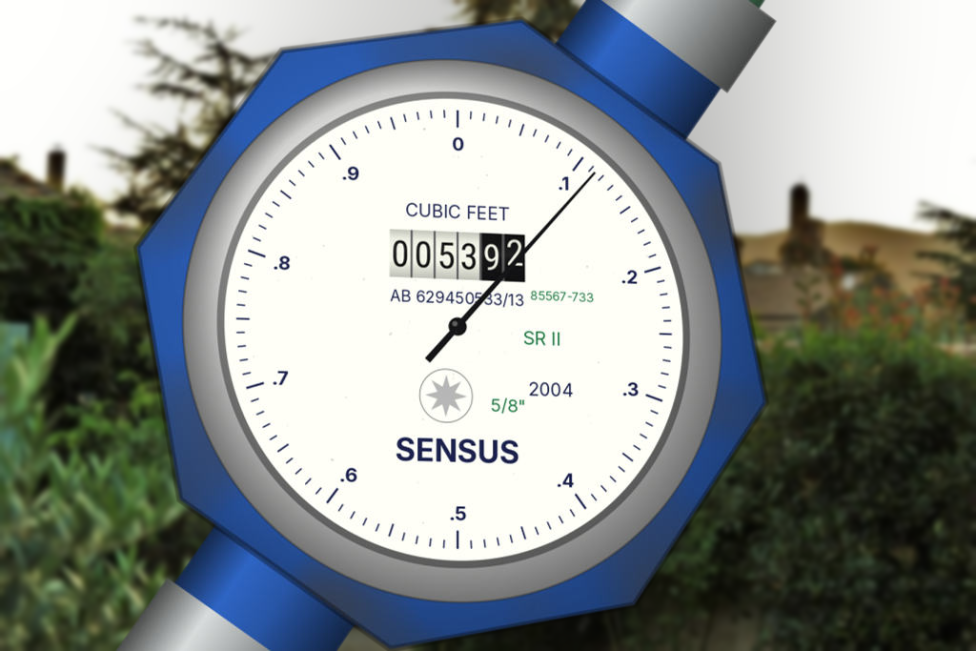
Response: 5392.11 ft³
